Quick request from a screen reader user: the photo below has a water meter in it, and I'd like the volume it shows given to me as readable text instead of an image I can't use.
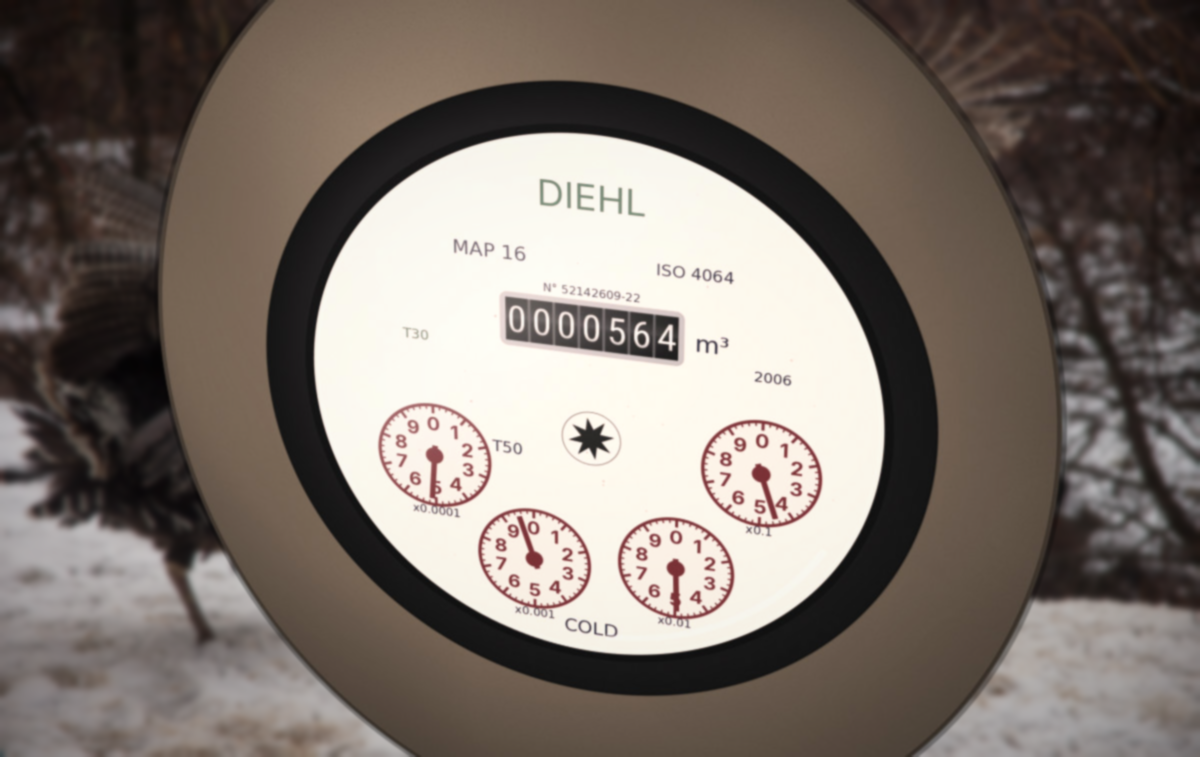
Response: 564.4495 m³
